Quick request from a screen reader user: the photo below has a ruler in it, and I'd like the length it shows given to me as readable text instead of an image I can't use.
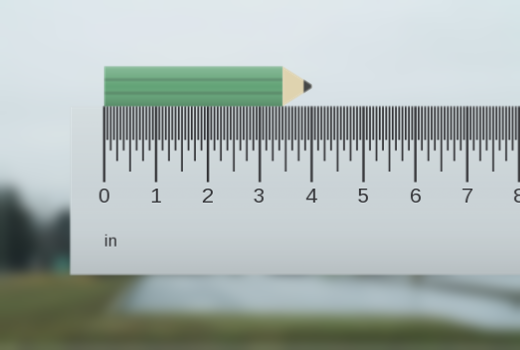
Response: 4 in
